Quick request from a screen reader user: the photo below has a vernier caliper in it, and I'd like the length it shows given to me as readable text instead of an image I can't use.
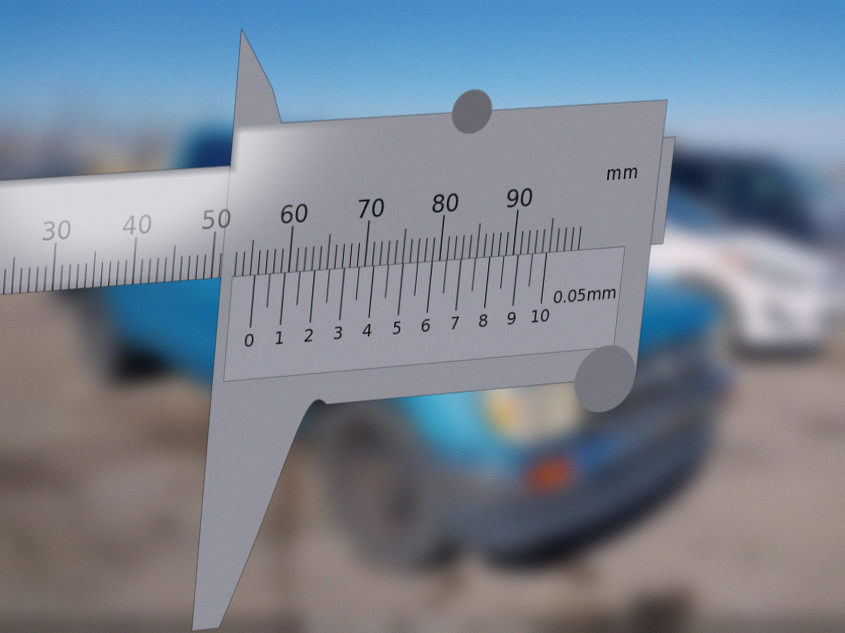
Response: 55.6 mm
